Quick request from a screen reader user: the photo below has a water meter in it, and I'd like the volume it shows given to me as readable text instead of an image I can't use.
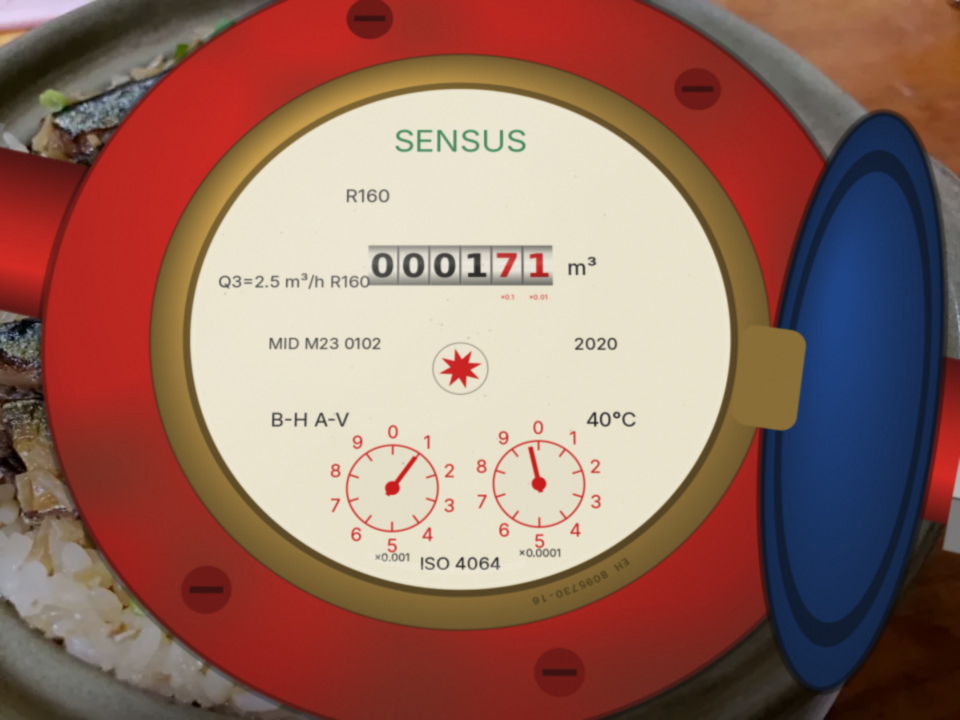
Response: 1.7109 m³
